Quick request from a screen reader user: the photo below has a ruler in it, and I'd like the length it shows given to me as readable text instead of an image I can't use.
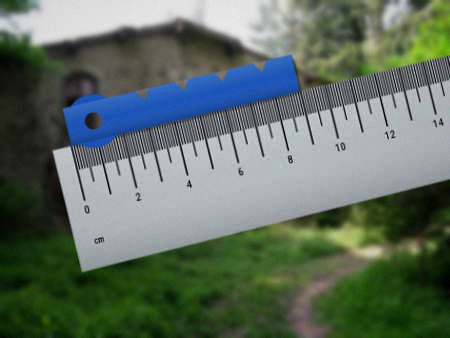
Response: 9 cm
